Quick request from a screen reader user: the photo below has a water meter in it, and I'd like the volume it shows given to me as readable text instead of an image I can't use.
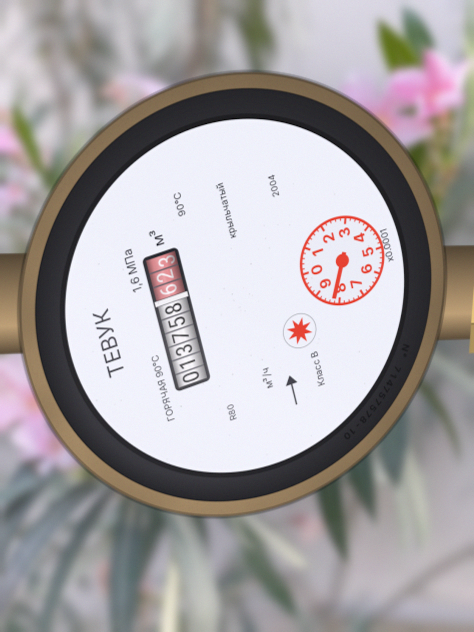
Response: 13758.6228 m³
